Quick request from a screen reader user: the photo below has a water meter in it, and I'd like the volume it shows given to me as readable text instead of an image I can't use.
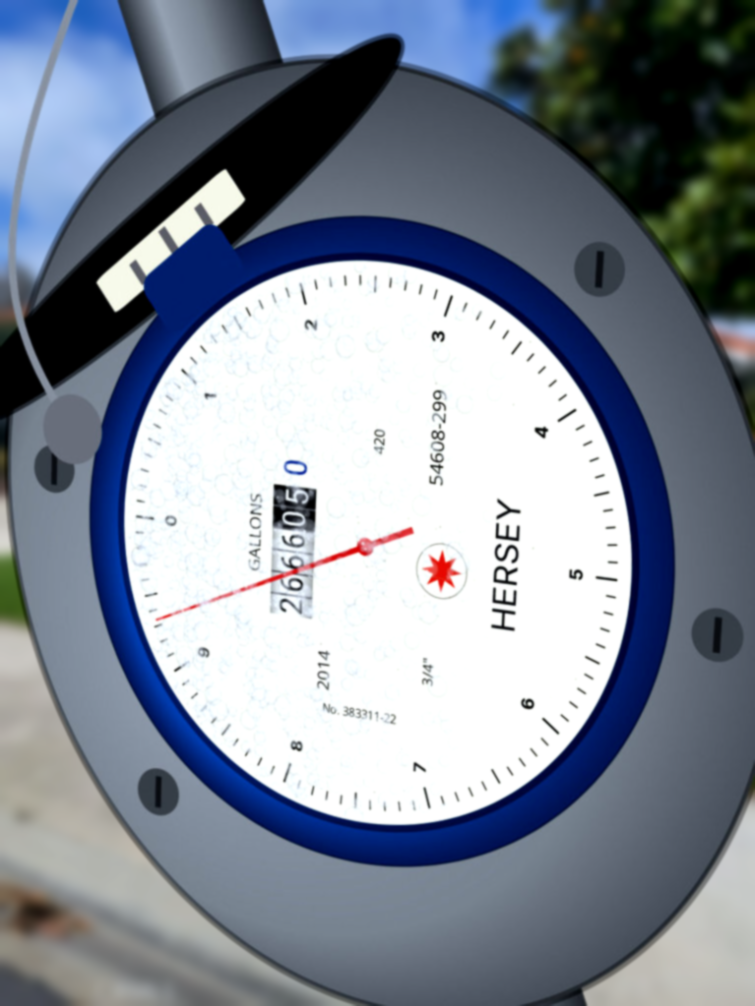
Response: 2666049.3 gal
